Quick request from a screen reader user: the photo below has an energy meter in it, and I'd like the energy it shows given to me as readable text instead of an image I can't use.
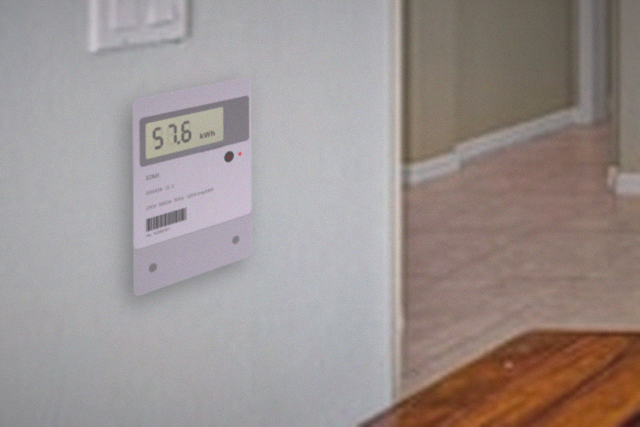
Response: 57.6 kWh
